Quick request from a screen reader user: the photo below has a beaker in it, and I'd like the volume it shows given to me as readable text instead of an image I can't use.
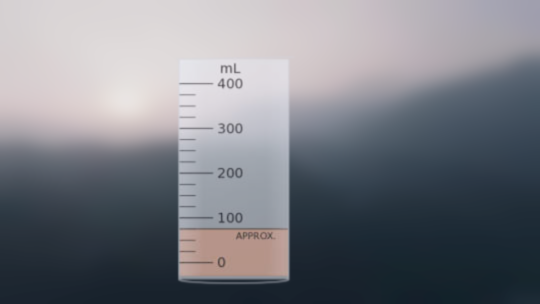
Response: 75 mL
